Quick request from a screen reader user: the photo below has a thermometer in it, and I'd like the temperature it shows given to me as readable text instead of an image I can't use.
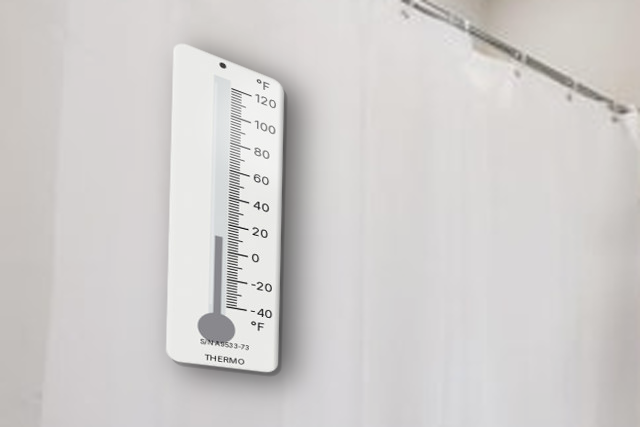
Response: 10 °F
